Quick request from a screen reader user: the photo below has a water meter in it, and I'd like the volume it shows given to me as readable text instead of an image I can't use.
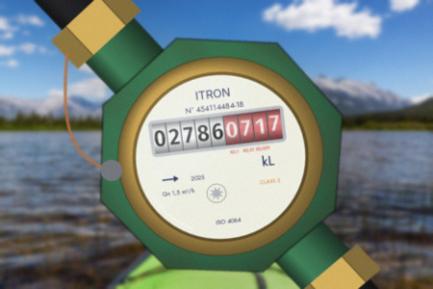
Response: 2786.0717 kL
